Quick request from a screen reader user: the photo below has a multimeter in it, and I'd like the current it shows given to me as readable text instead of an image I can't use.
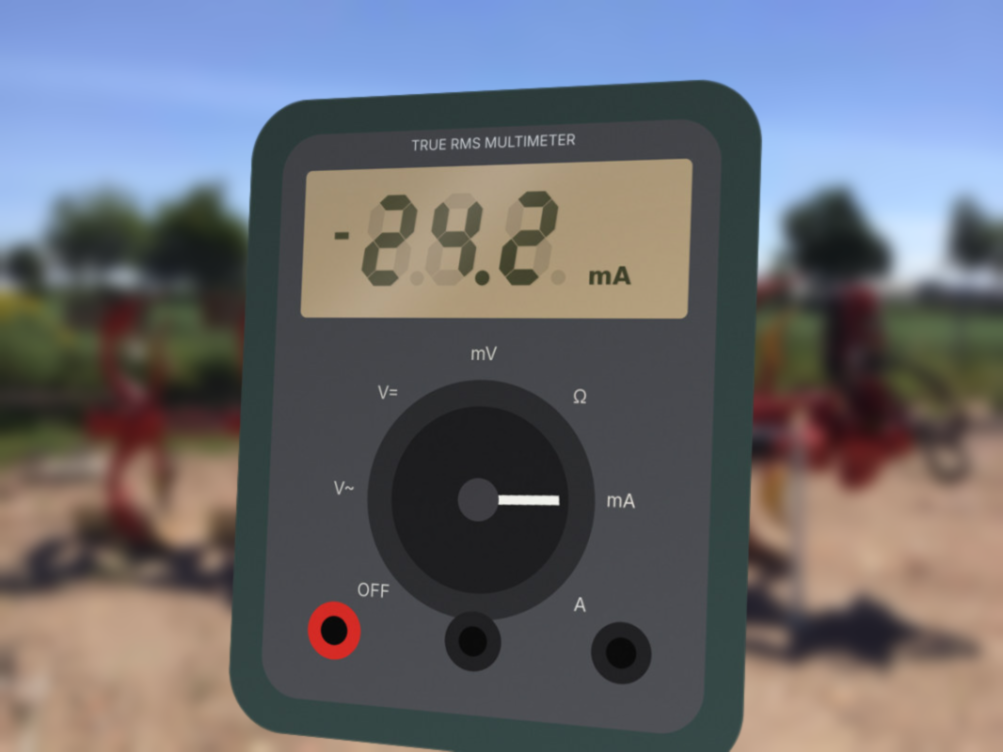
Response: -24.2 mA
